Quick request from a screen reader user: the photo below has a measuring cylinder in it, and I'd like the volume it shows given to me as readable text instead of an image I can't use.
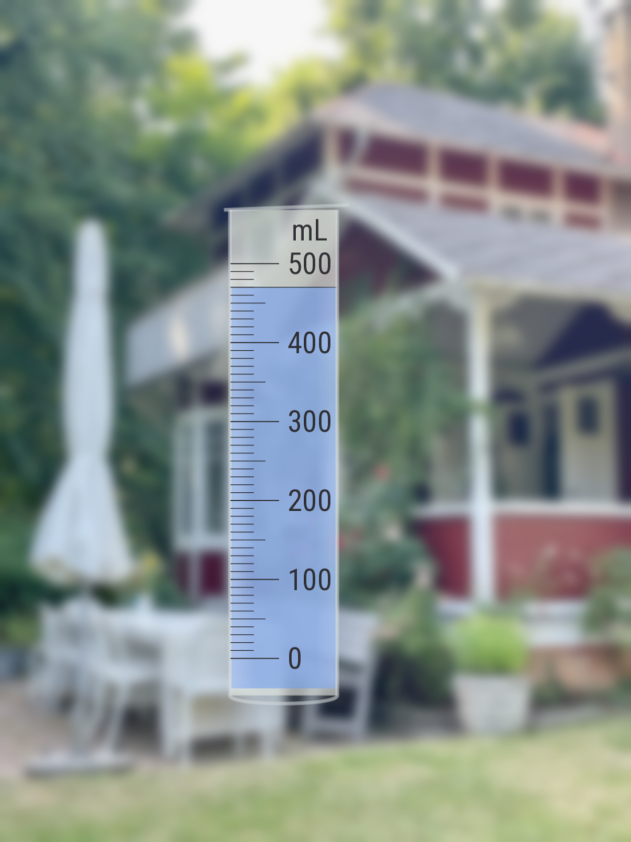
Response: 470 mL
